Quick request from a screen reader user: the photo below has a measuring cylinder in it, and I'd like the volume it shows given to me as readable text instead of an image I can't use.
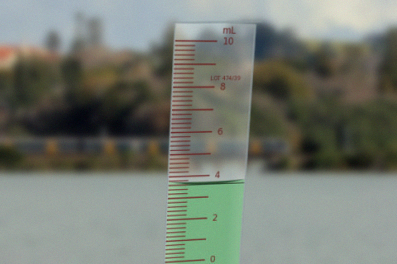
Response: 3.6 mL
